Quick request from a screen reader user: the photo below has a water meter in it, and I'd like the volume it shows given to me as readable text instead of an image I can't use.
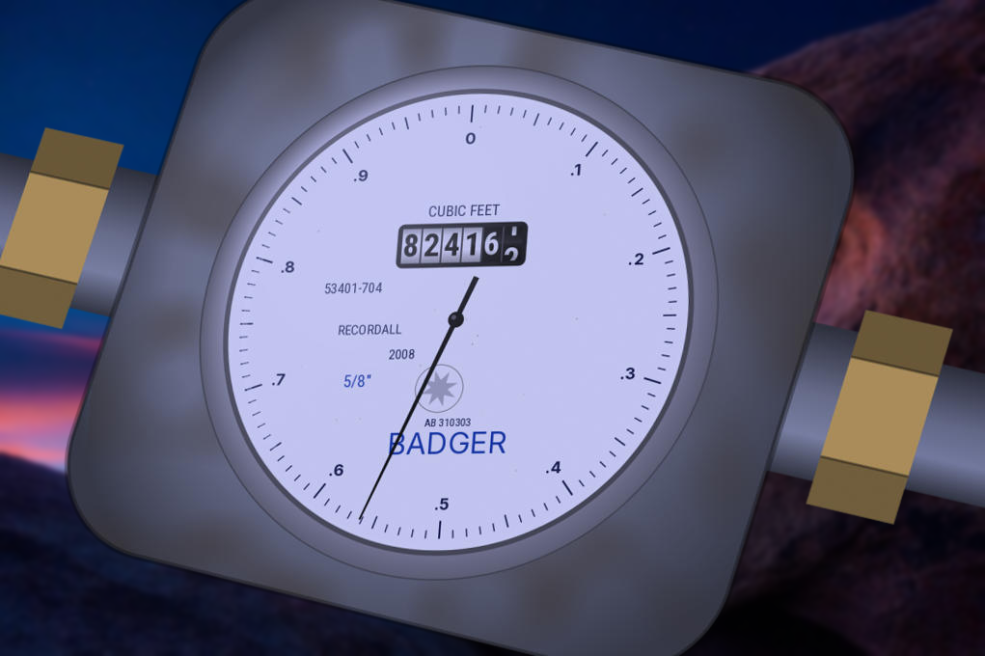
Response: 824161.56 ft³
